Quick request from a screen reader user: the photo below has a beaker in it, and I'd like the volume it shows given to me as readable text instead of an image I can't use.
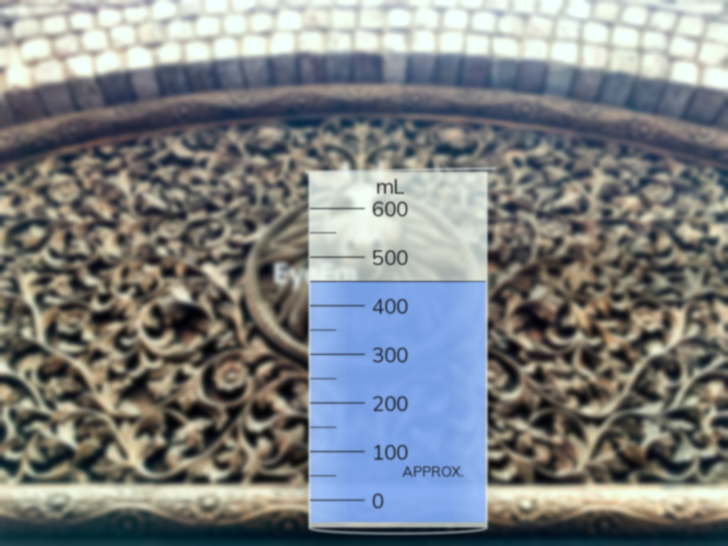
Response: 450 mL
